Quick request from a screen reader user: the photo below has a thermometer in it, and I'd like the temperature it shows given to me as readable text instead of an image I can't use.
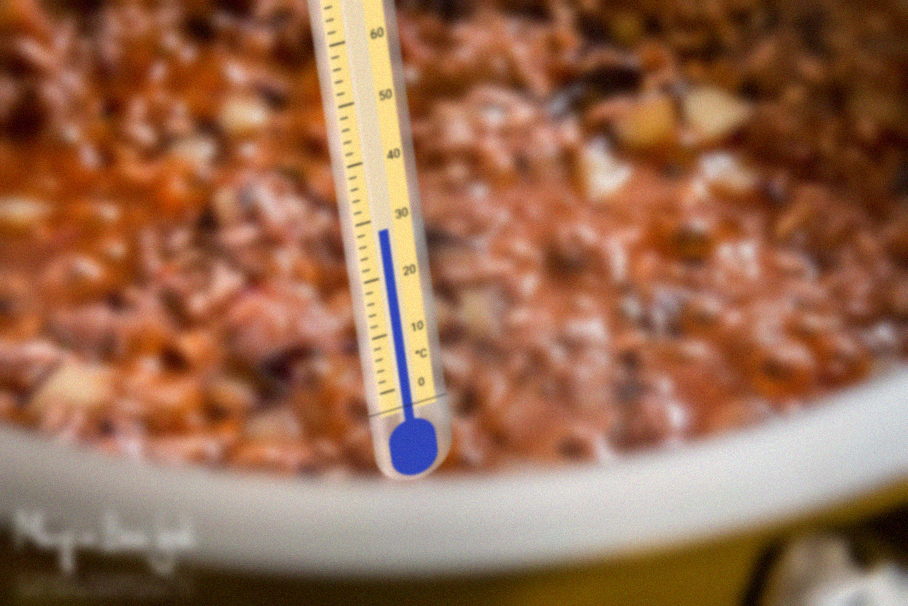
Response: 28 °C
